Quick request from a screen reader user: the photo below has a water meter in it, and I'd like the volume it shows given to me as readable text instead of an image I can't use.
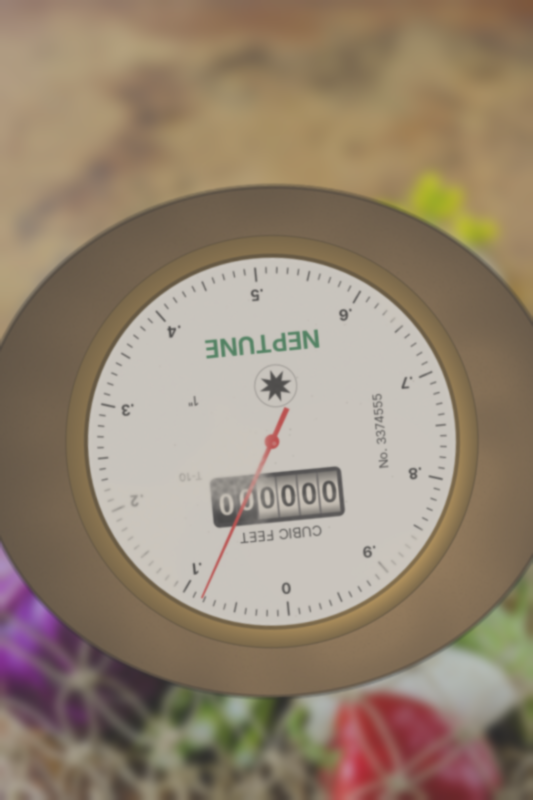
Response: 0.08 ft³
